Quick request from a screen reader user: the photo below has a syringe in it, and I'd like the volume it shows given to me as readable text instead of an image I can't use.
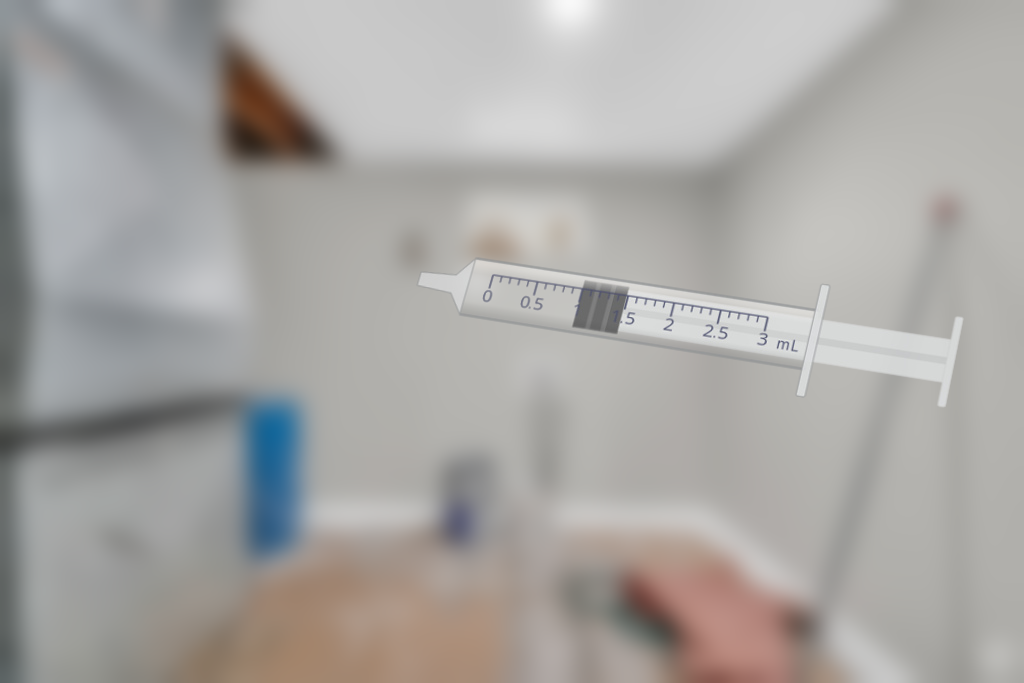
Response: 1 mL
